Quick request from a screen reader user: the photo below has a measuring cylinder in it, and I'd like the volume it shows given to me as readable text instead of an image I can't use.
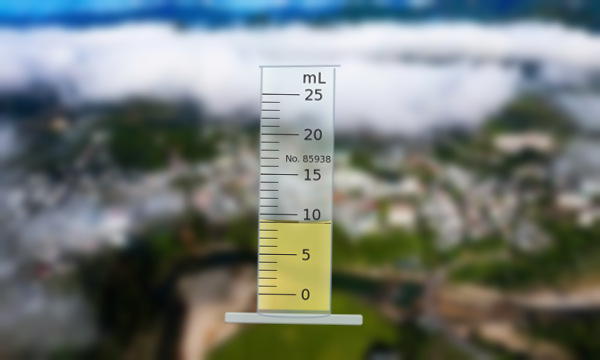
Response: 9 mL
